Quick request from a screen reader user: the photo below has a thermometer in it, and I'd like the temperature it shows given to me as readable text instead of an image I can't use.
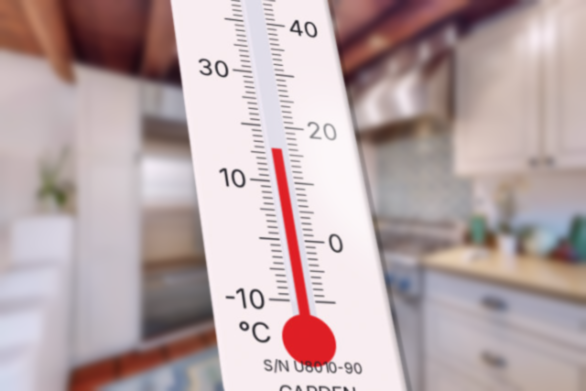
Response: 16 °C
